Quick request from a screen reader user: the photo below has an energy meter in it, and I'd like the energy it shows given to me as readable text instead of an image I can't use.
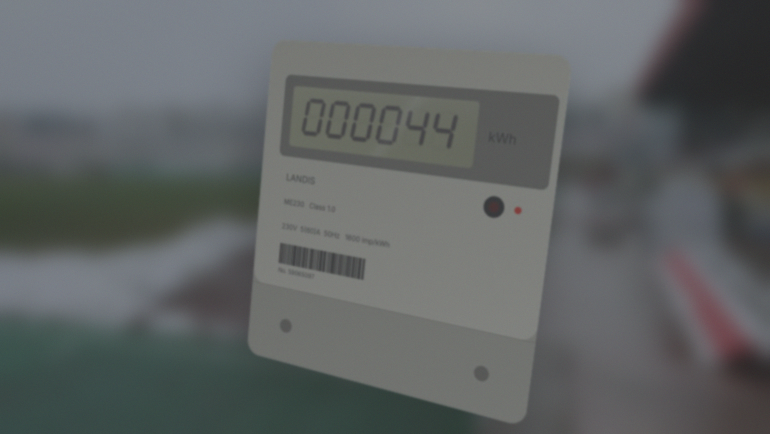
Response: 44 kWh
